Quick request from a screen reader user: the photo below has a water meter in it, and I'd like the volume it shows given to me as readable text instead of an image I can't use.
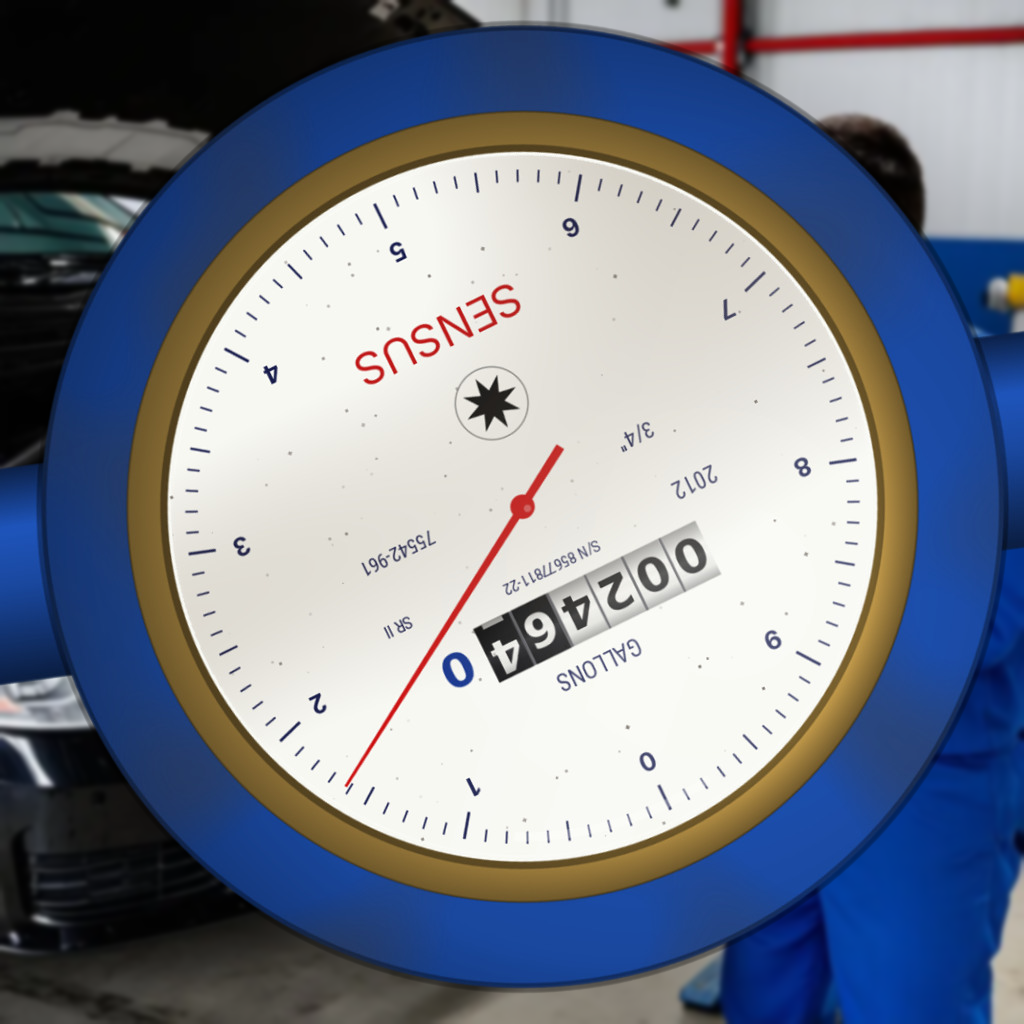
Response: 24641.6 gal
